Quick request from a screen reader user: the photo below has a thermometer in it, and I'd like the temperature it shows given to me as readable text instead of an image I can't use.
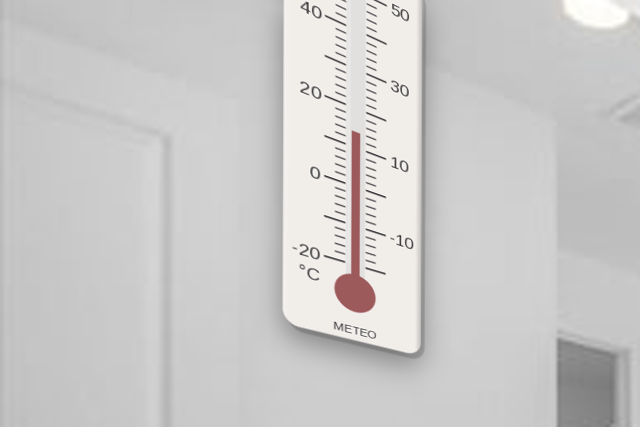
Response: 14 °C
